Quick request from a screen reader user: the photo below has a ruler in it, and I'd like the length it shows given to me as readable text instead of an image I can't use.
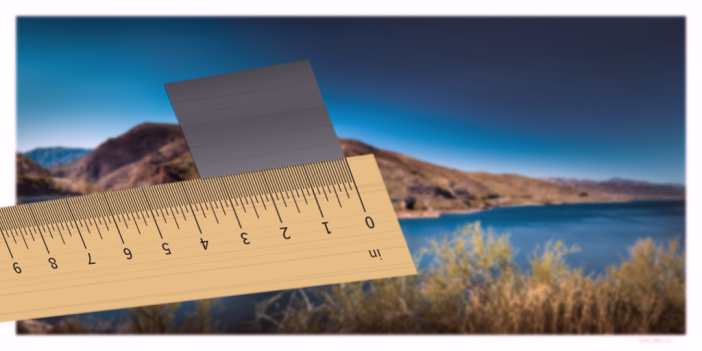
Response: 3.5 in
